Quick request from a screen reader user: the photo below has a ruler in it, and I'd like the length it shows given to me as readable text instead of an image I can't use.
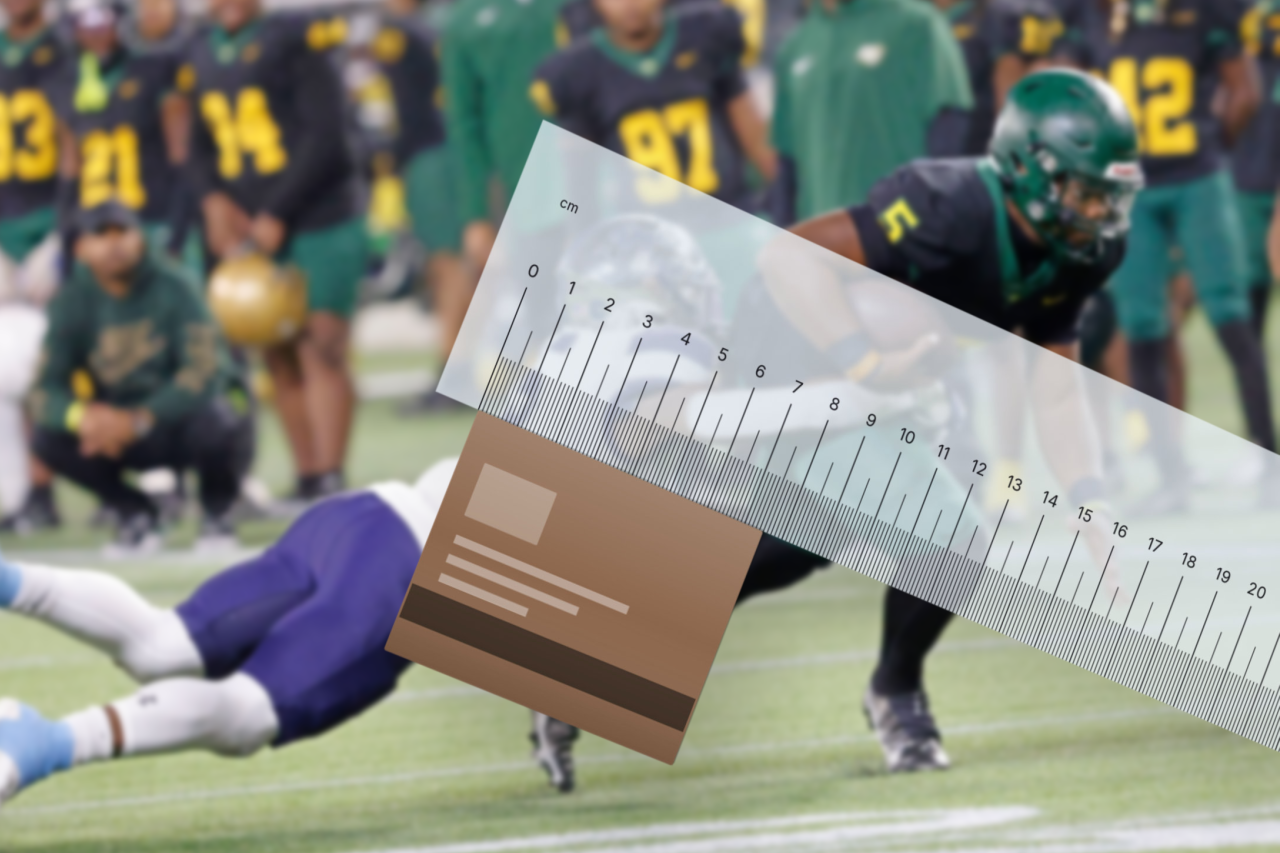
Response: 7.5 cm
